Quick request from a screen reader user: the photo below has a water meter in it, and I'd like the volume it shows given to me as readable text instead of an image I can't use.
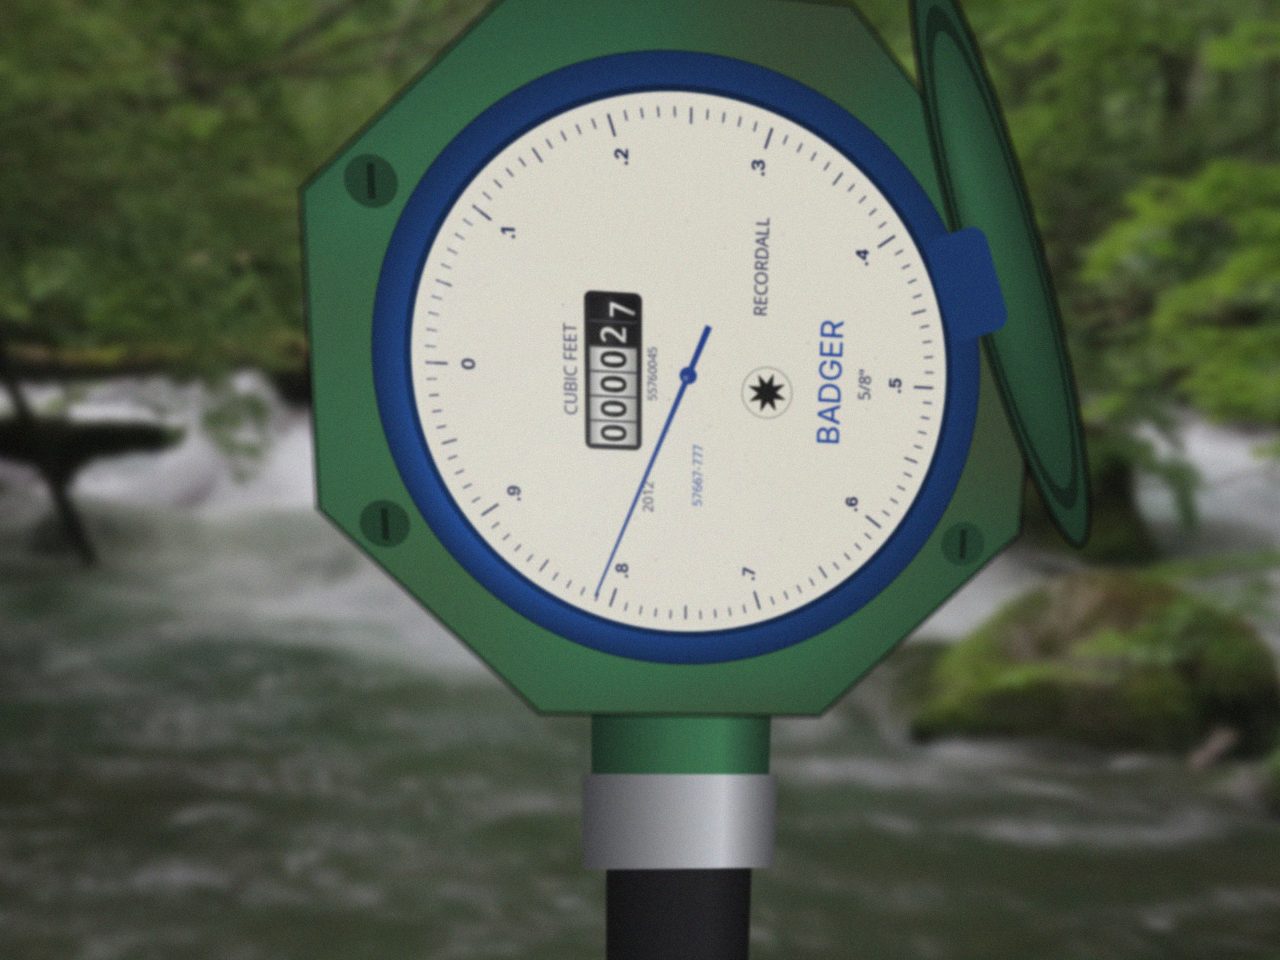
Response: 26.81 ft³
